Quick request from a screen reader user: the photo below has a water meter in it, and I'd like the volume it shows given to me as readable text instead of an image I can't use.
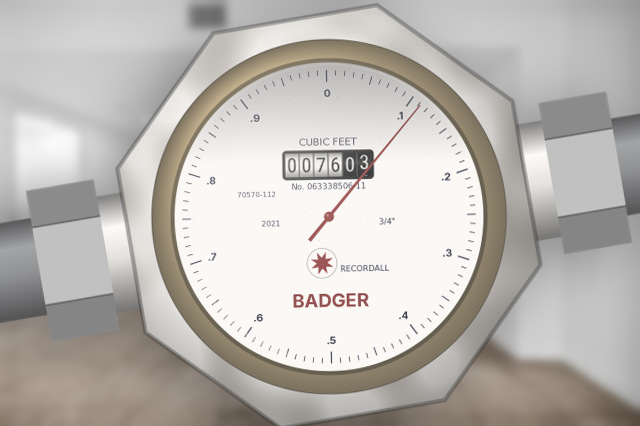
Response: 7603.11 ft³
